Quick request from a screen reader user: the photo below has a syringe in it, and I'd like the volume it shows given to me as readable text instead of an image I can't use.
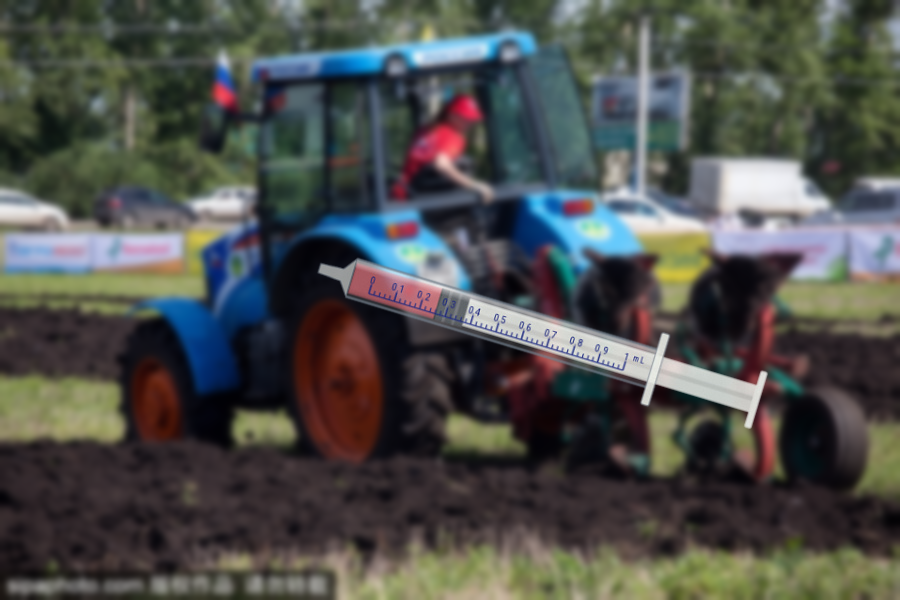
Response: 0.26 mL
